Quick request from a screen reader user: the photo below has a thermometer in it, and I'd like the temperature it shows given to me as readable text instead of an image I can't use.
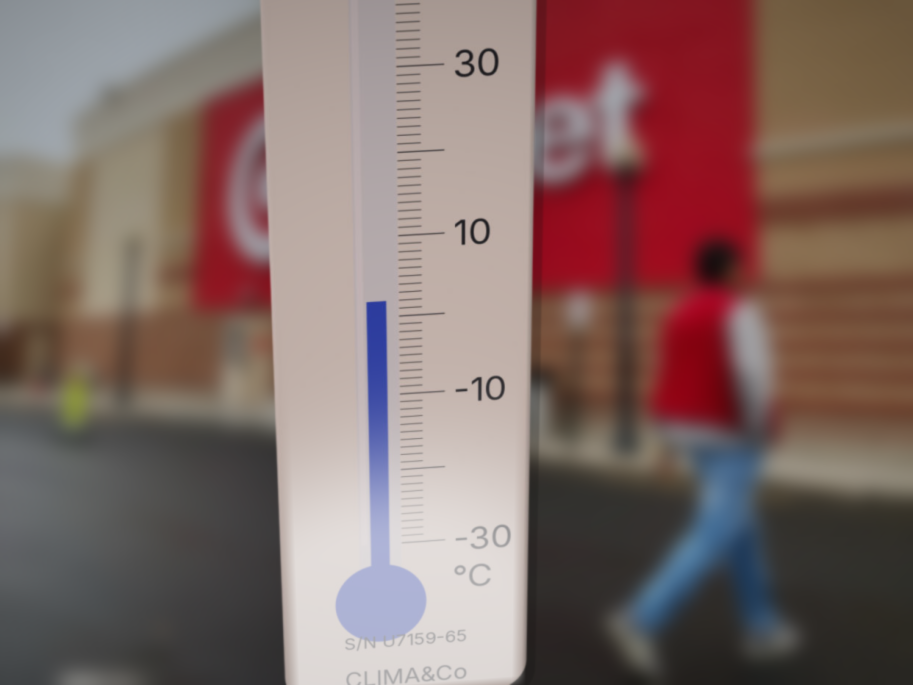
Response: 2 °C
